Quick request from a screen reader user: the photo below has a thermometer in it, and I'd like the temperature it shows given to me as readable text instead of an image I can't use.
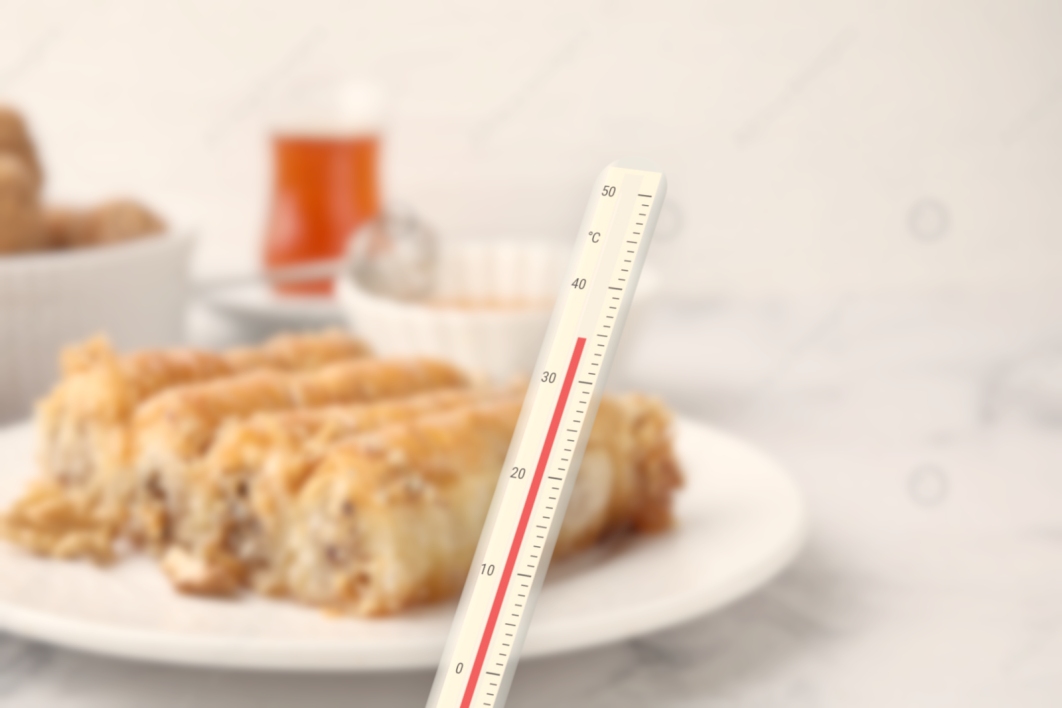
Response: 34.5 °C
